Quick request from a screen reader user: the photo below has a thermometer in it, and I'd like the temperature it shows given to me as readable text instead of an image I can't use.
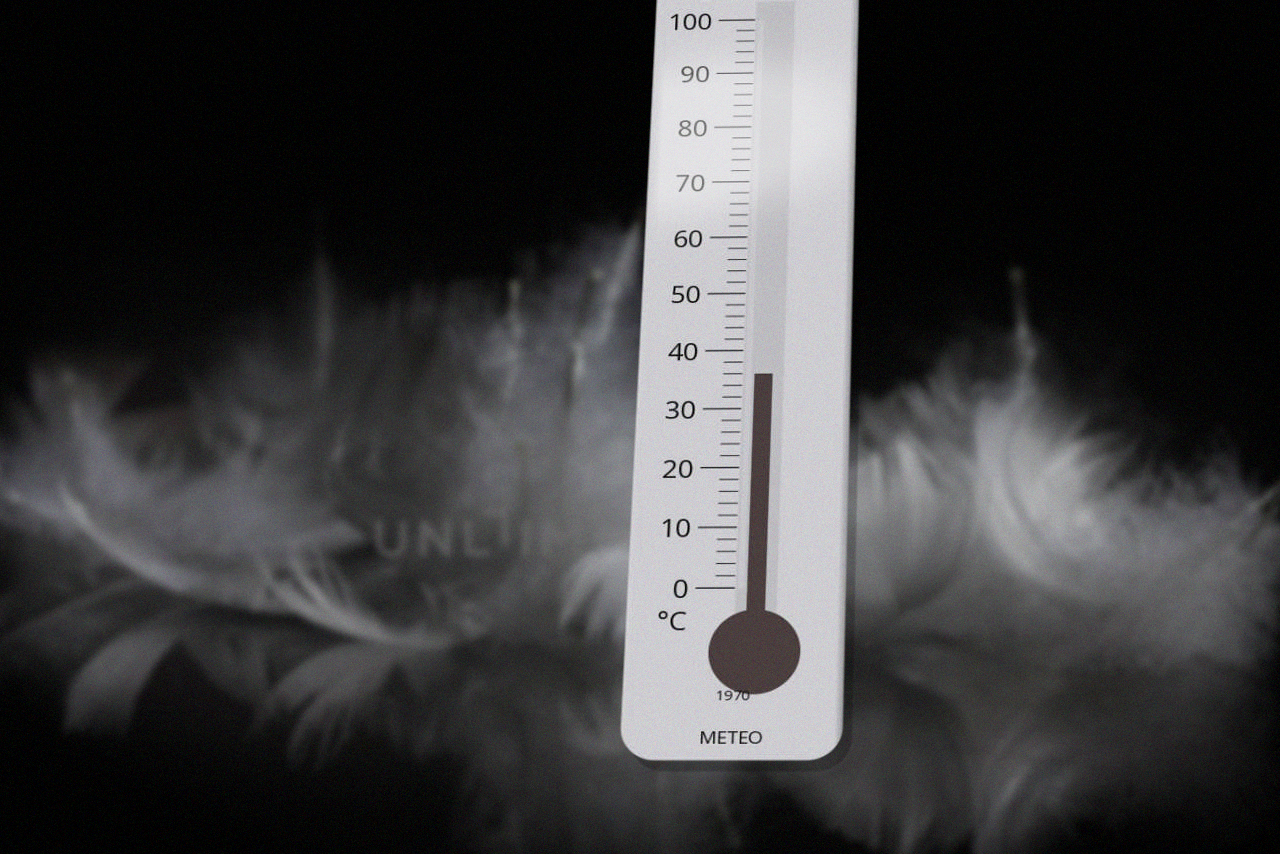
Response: 36 °C
